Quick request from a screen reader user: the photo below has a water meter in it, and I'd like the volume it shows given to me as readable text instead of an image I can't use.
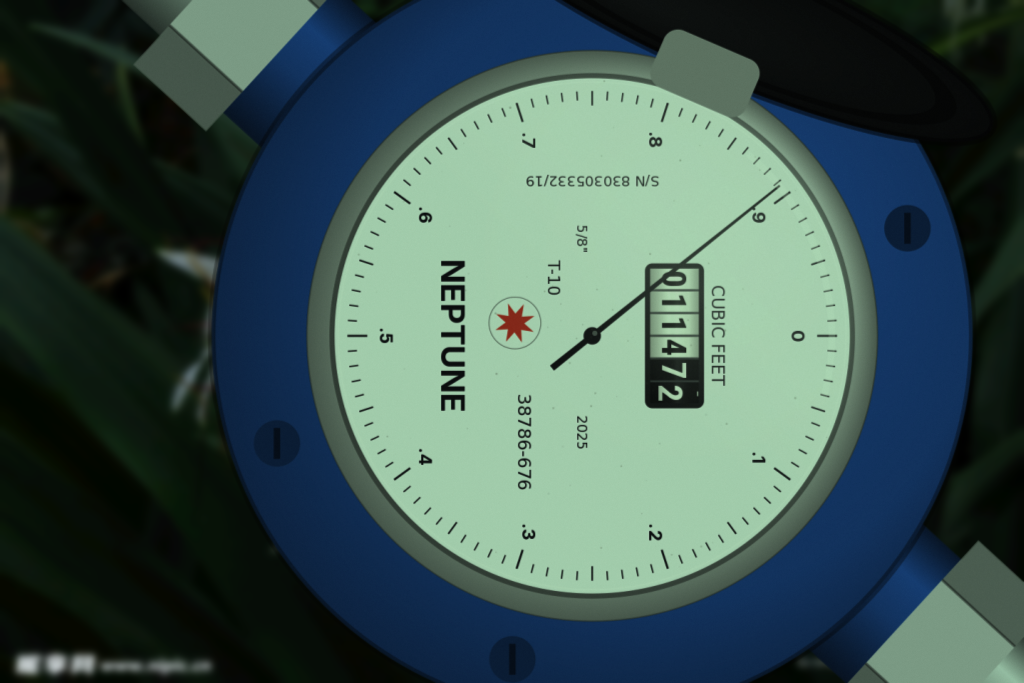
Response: 11471.89 ft³
